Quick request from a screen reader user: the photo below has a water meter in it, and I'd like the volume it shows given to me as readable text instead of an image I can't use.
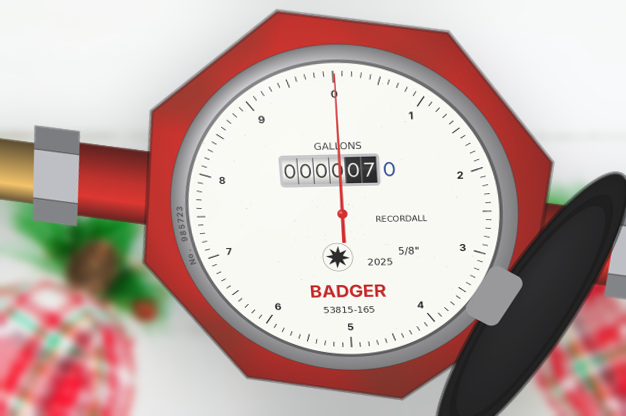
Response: 70.0 gal
